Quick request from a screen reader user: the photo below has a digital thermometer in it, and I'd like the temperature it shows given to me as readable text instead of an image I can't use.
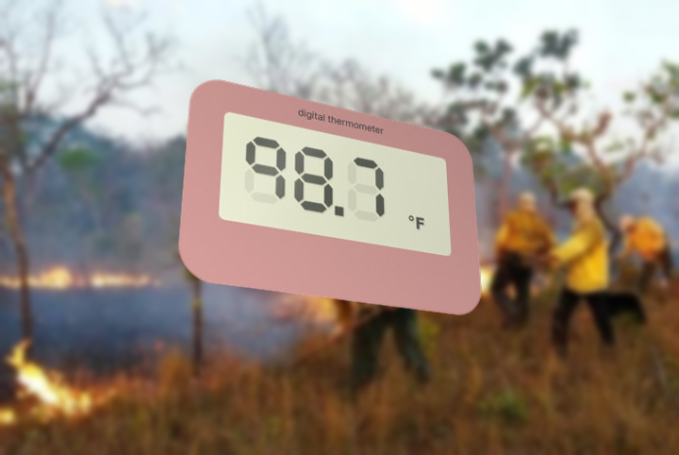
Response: 98.7 °F
